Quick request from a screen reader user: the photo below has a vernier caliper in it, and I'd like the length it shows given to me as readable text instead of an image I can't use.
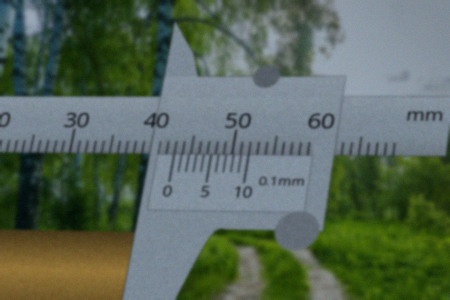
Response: 43.0 mm
